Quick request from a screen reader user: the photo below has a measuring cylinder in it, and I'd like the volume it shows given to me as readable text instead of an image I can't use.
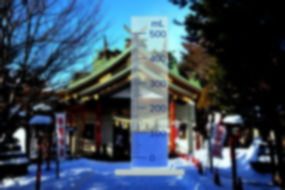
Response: 100 mL
